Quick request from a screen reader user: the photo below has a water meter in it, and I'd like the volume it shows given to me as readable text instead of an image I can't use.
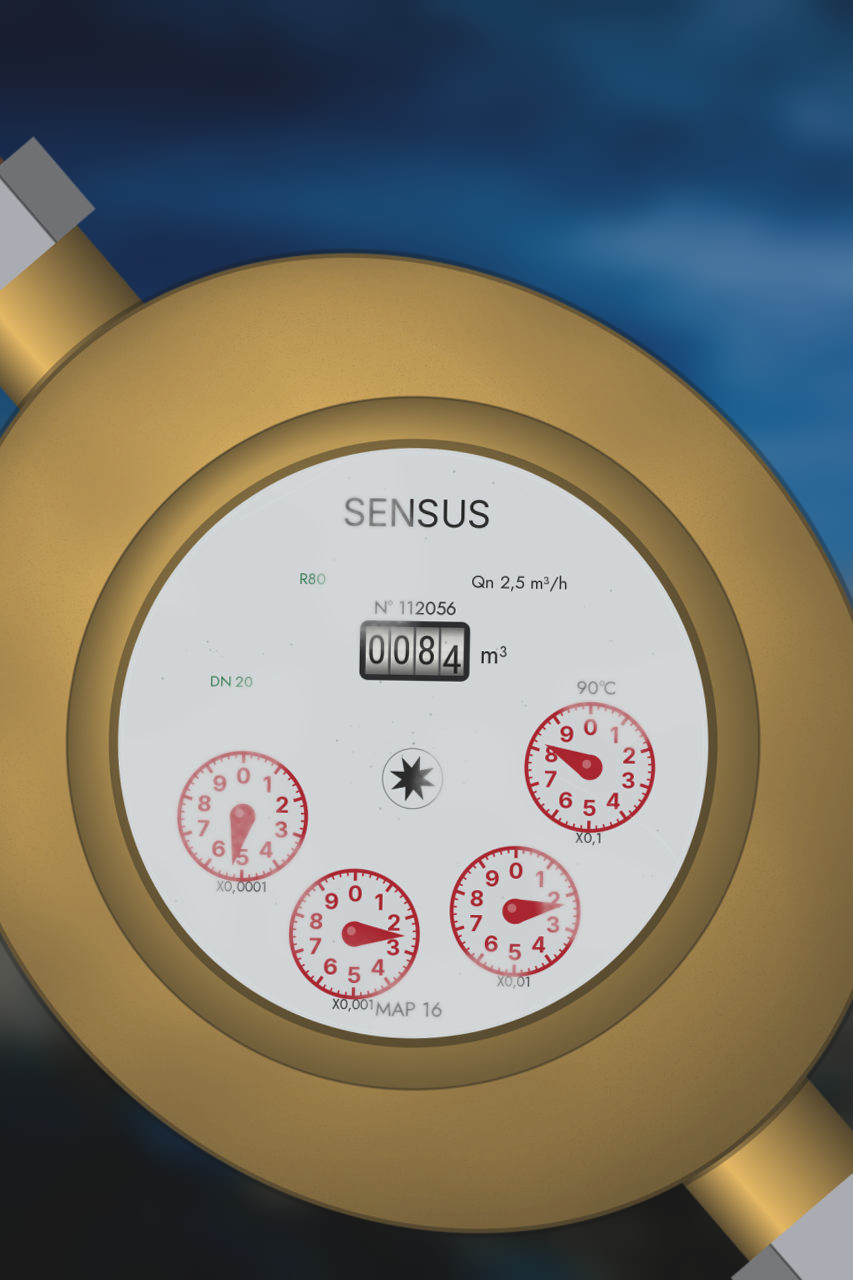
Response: 83.8225 m³
